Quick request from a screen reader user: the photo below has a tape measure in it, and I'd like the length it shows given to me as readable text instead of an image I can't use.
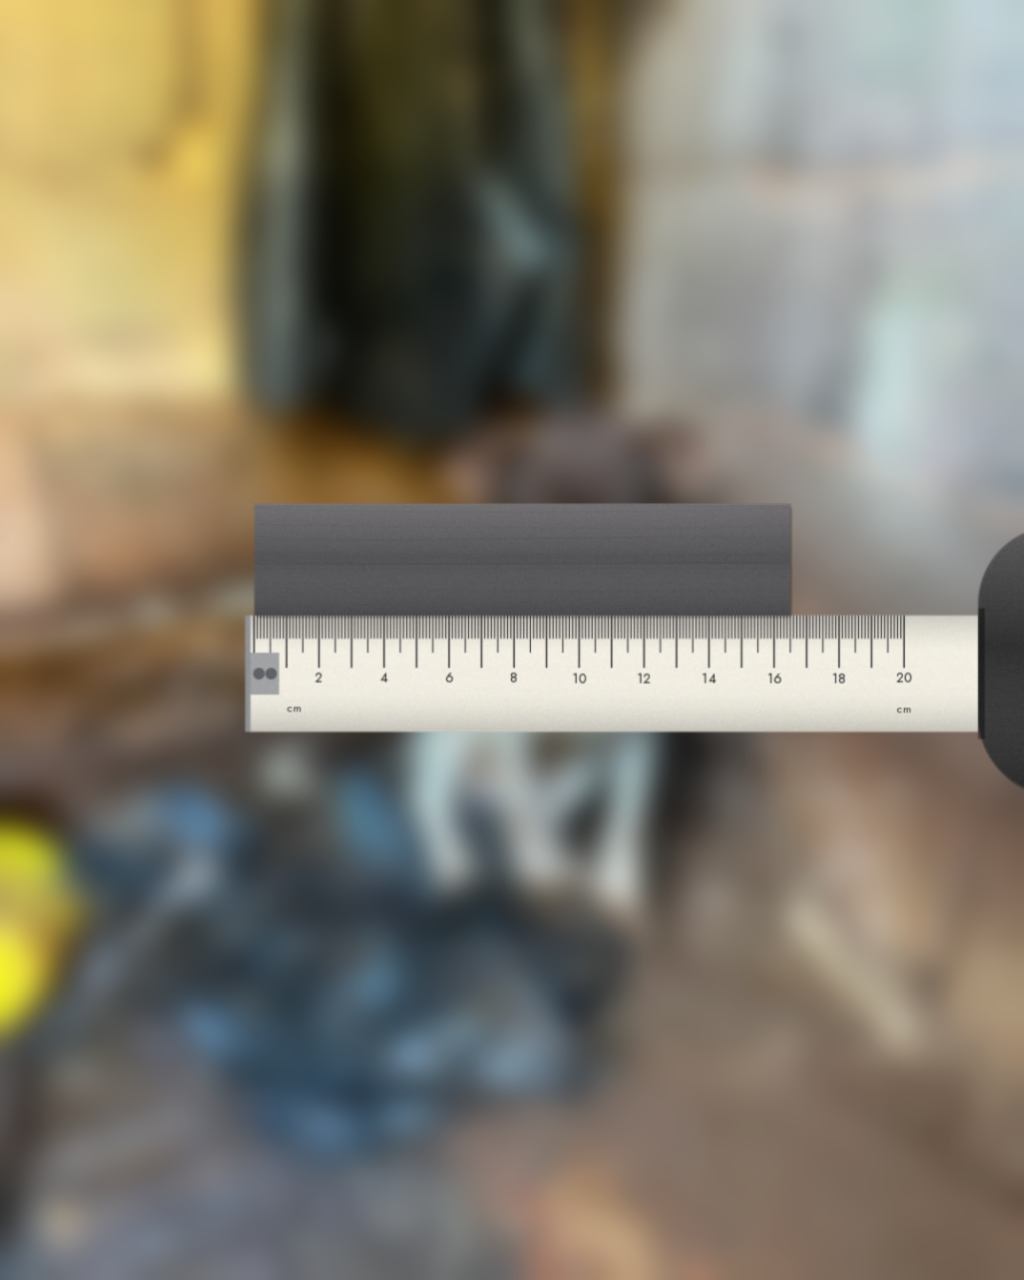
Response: 16.5 cm
